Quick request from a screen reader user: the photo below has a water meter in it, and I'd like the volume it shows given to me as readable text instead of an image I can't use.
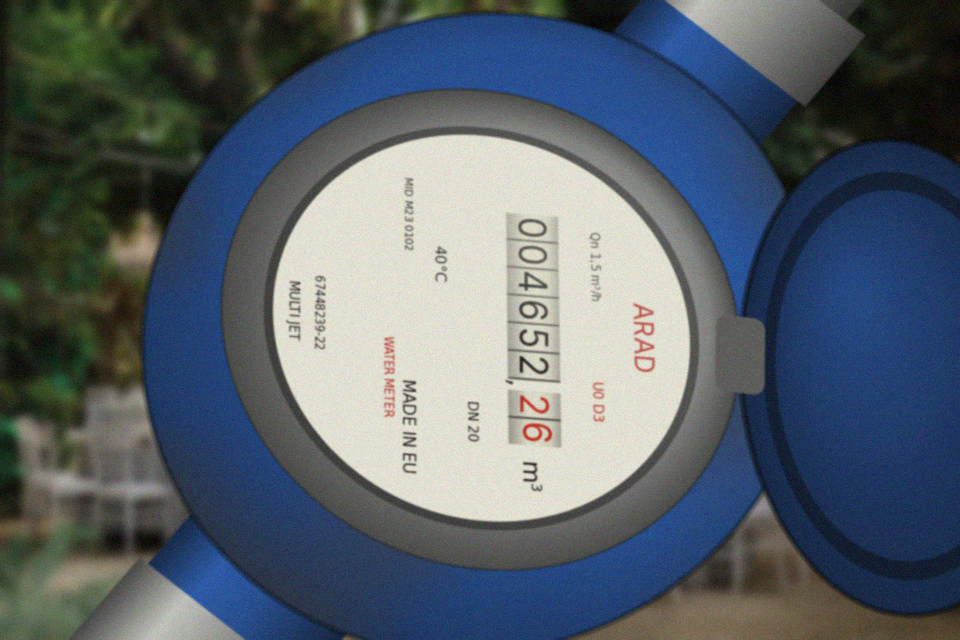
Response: 4652.26 m³
